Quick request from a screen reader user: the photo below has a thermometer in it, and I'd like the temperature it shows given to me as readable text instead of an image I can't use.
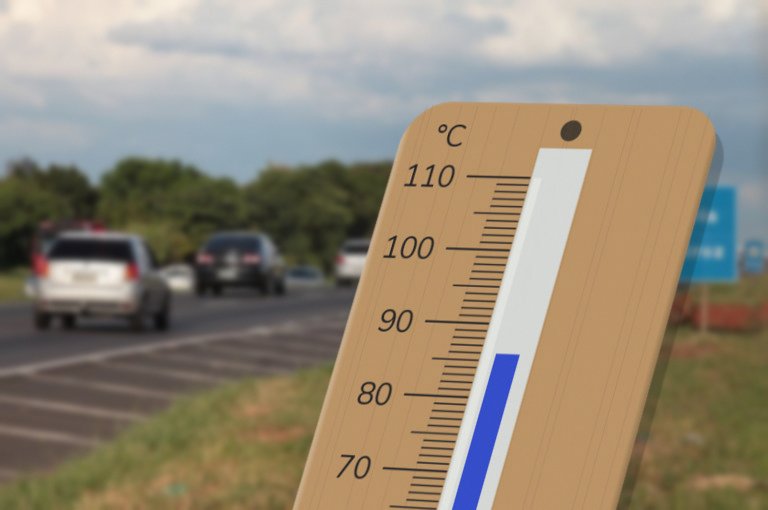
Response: 86 °C
